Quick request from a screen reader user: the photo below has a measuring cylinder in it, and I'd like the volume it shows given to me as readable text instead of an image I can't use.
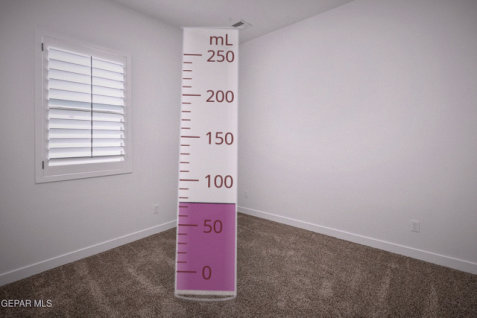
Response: 75 mL
